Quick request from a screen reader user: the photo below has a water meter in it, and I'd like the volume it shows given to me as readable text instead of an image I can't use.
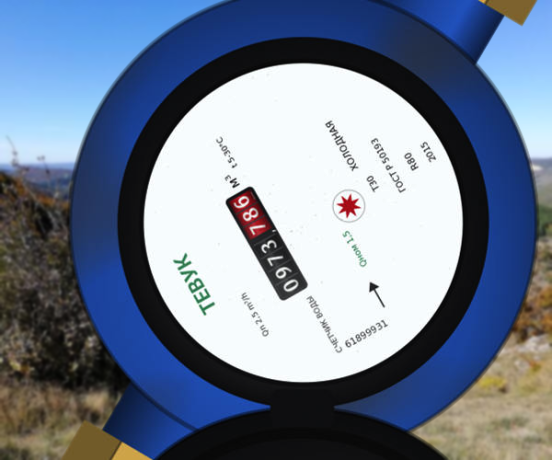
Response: 973.786 m³
